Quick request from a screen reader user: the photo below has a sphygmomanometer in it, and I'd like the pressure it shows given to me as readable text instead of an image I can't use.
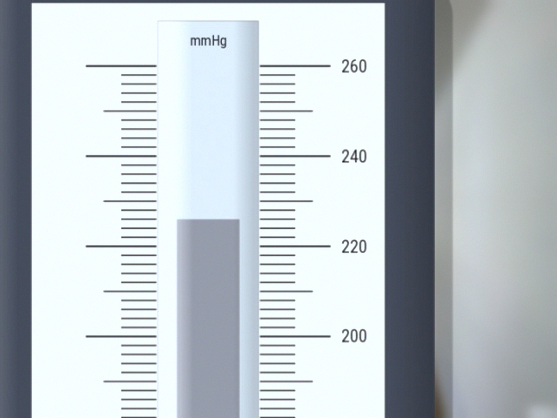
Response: 226 mmHg
